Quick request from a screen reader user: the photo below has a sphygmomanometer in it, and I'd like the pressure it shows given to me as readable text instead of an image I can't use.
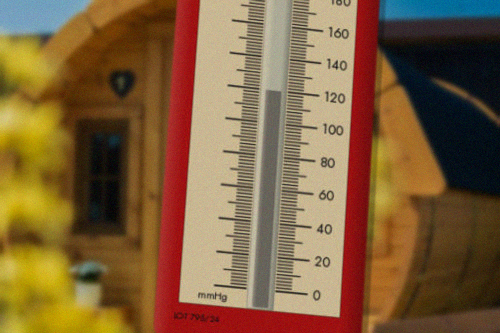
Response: 120 mmHg
